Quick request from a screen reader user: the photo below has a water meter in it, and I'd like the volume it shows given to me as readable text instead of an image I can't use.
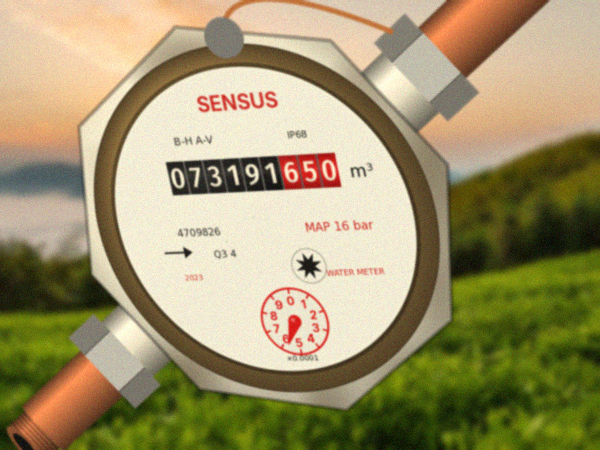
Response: 73191.6505 m³
